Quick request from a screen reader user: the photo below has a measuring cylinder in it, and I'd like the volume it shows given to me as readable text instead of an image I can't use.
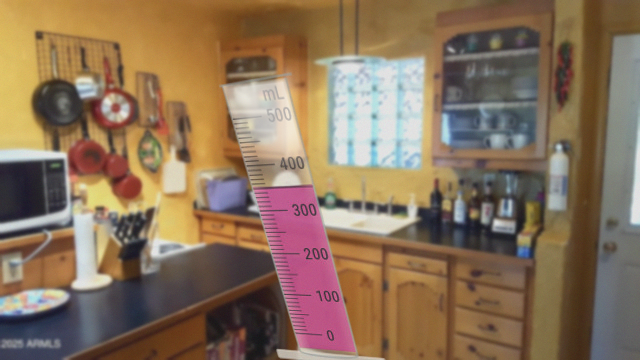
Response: 350 mL
